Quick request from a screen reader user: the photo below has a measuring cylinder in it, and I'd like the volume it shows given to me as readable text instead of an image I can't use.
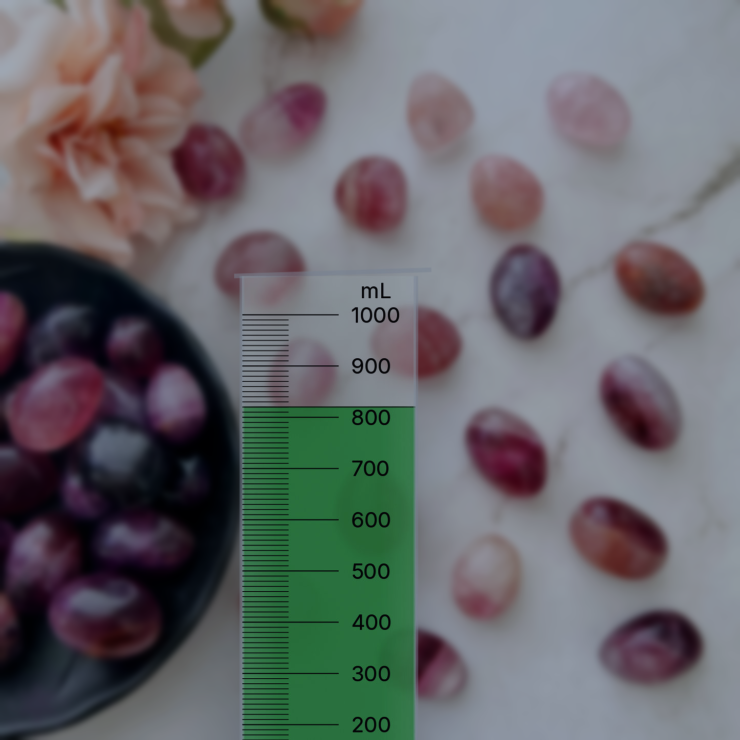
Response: 820 mL
